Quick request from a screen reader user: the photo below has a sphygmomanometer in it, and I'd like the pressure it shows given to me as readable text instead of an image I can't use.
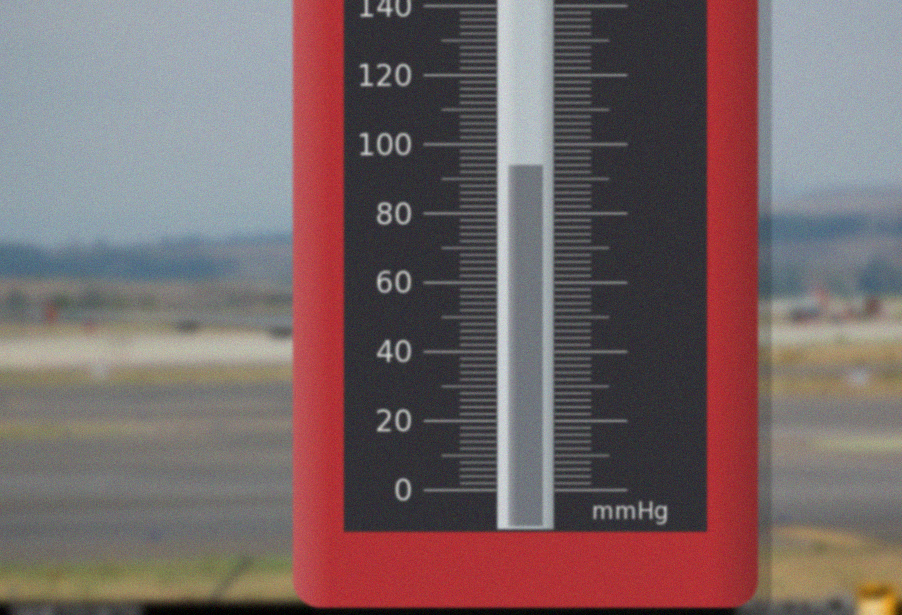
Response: 94 mmHg
